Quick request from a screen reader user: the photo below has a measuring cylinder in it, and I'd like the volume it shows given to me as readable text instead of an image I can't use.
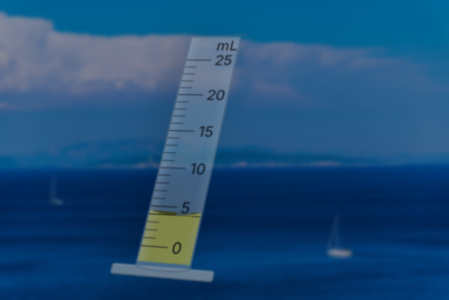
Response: 4 mL
